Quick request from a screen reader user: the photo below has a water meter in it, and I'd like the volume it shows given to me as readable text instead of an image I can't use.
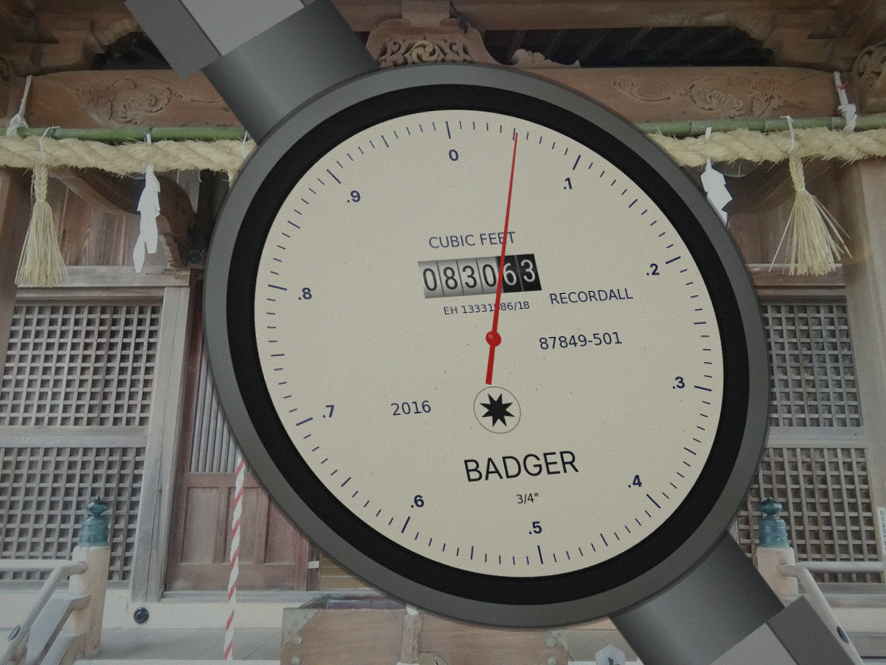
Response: 83063.05 ft³
